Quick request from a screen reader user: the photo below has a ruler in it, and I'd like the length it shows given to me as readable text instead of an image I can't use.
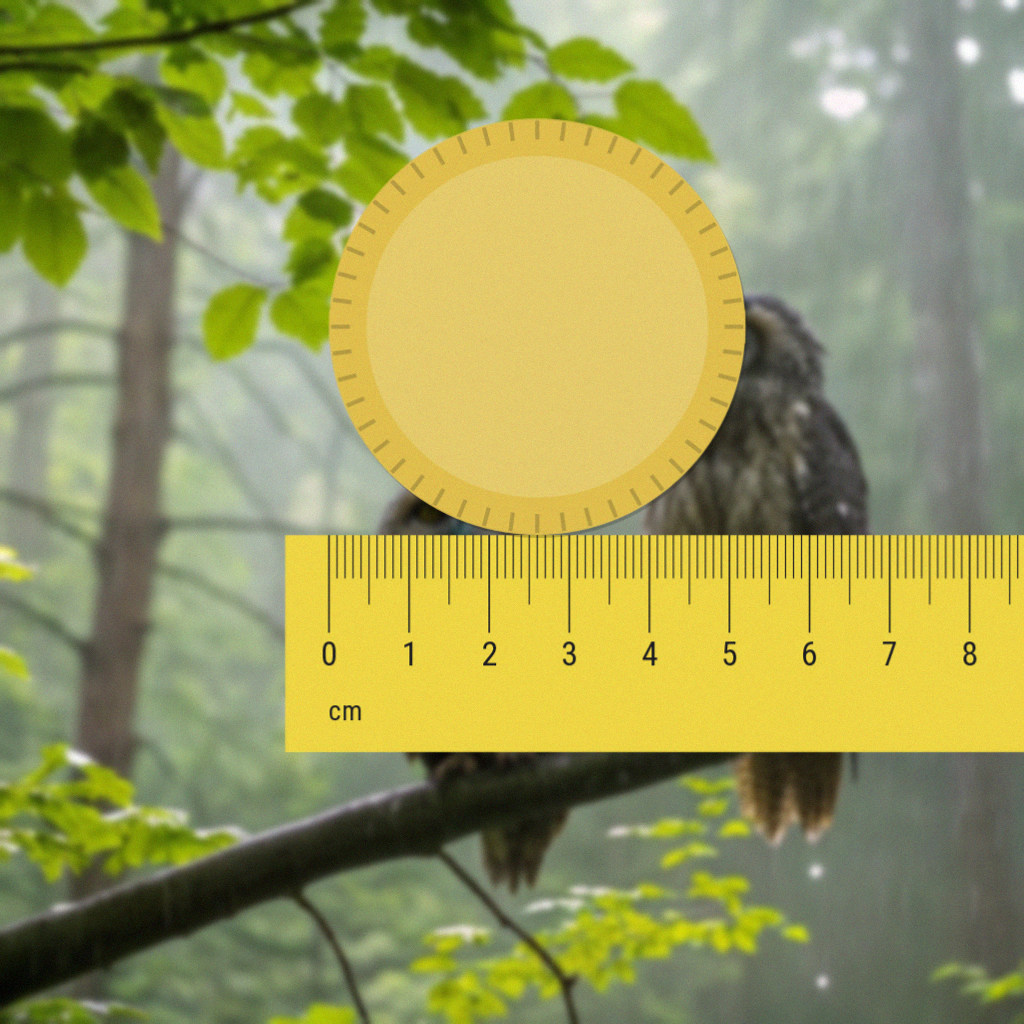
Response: 5.2 cm
